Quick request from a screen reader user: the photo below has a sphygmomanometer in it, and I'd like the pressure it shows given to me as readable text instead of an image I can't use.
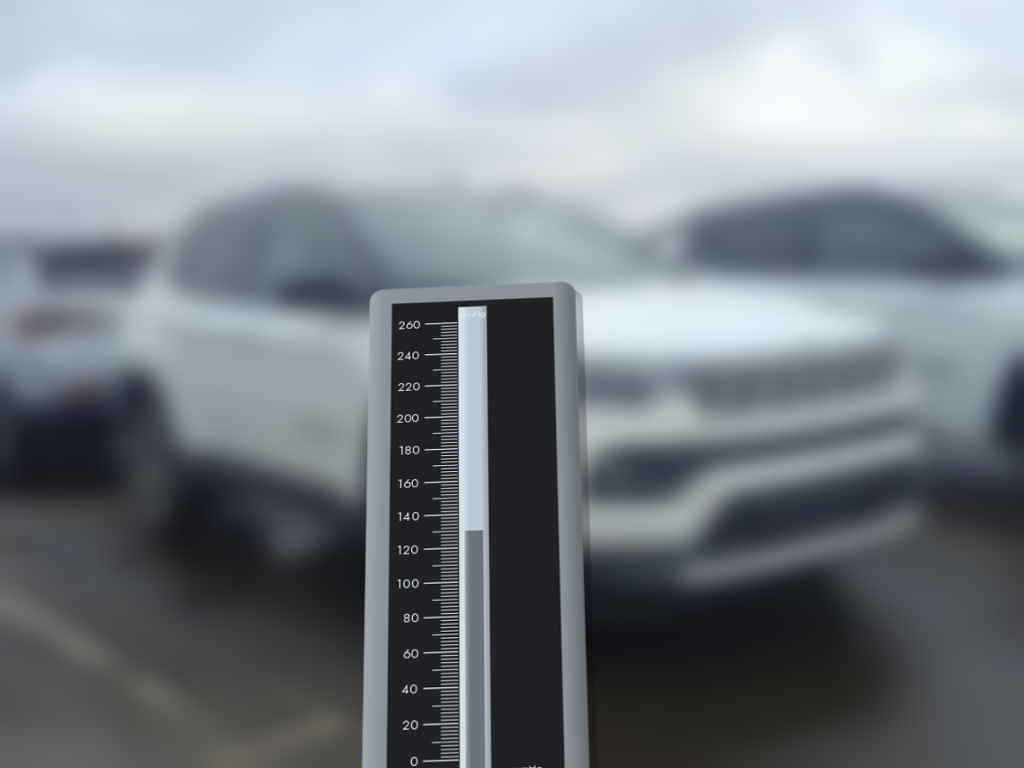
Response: 130 mmHg
